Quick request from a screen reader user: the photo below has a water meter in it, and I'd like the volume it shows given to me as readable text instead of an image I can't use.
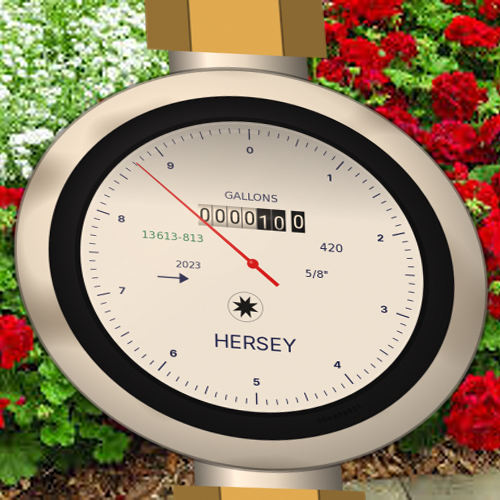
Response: 98.7 gal
